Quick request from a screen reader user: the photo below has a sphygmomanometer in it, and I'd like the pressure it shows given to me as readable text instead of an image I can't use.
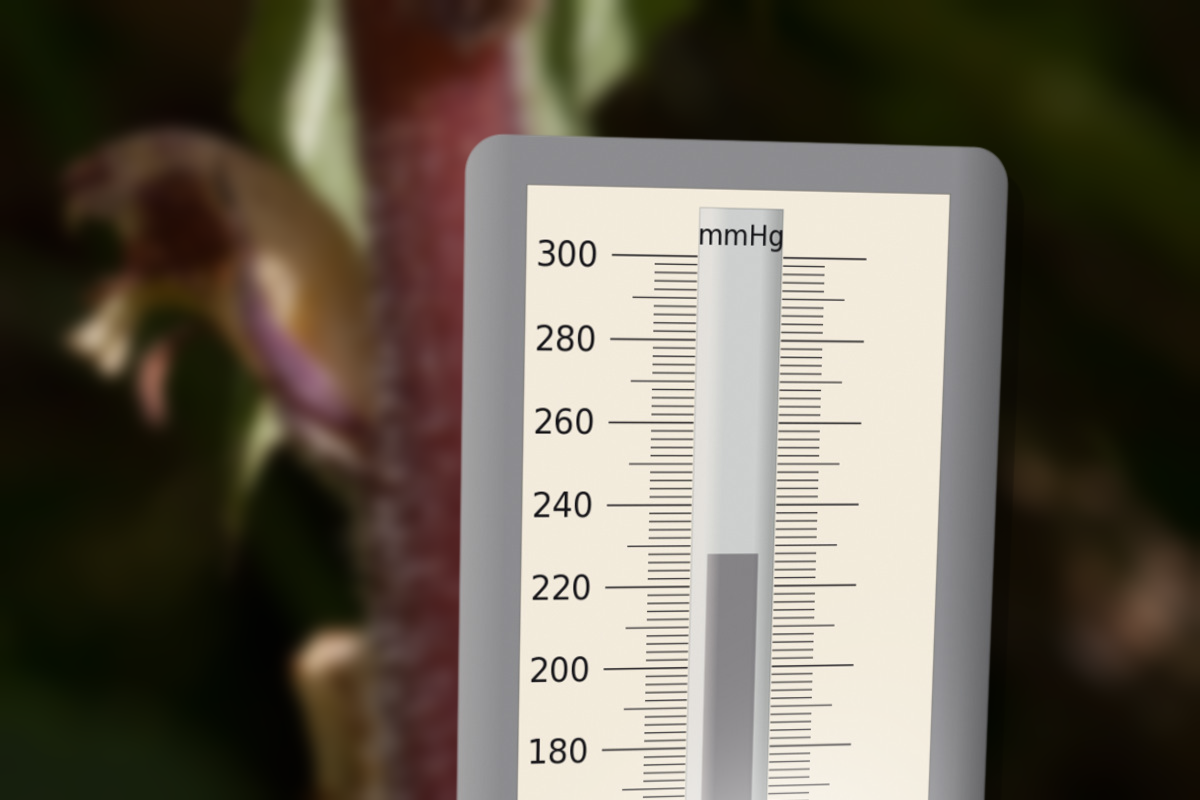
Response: 228 mmHg
